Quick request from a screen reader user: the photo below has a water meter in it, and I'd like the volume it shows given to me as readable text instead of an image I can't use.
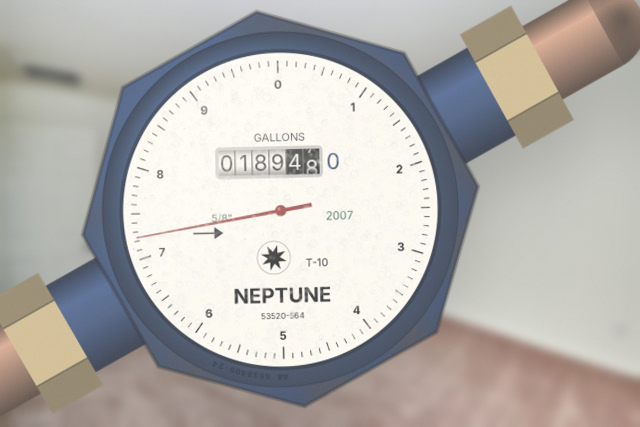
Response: 189477.2 gal
